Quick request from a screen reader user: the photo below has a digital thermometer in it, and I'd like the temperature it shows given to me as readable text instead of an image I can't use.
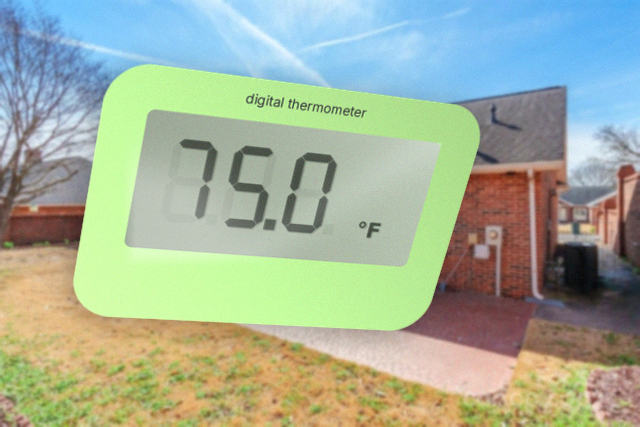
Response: 75.0 °F
